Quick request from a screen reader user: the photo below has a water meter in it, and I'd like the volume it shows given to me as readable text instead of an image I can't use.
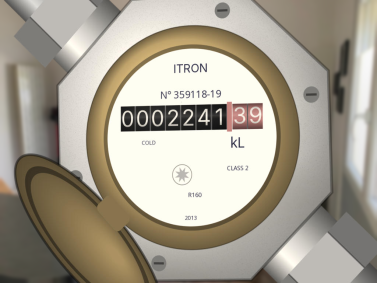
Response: 2241.39 kL
